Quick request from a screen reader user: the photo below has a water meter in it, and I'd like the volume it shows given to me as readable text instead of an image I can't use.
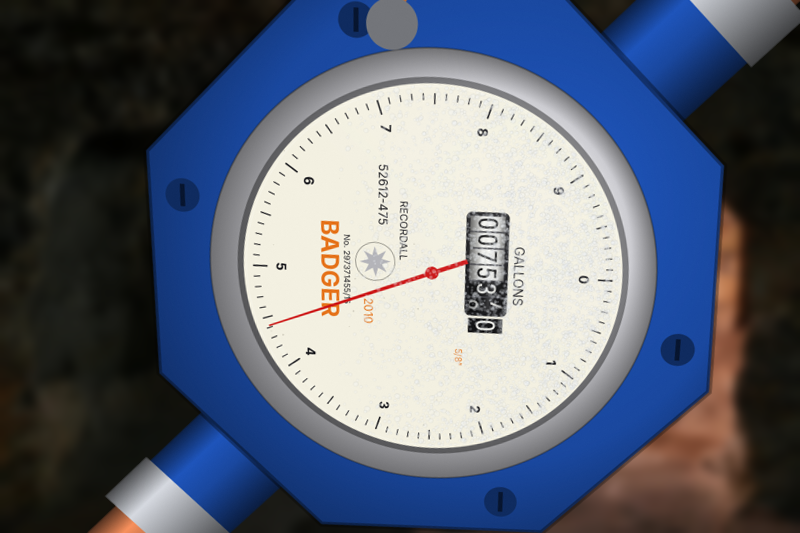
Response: 75374.4 gal
